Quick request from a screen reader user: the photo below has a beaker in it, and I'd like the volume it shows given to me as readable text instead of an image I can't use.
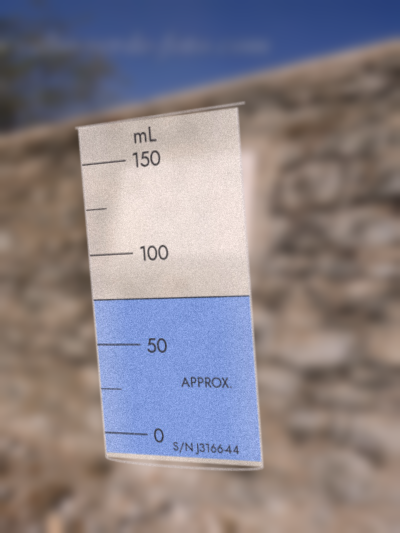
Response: 75 mL
